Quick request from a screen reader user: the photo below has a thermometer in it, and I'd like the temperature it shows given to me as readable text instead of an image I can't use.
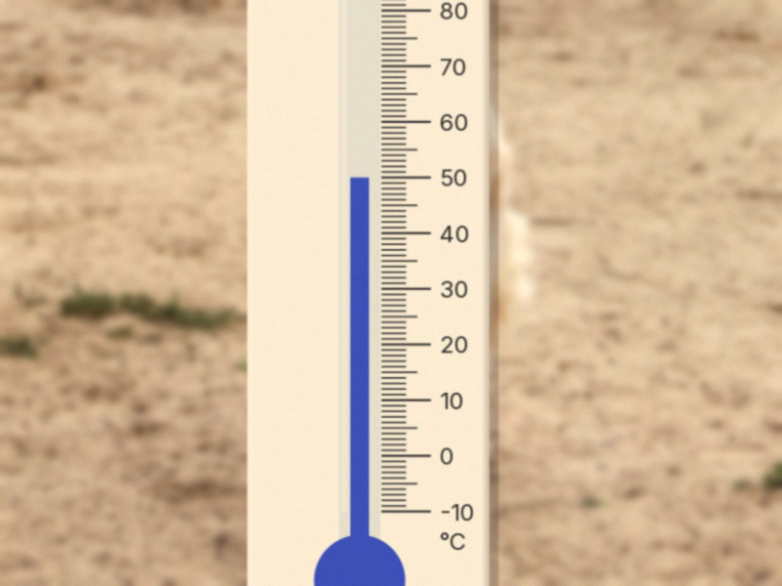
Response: 50 °C
